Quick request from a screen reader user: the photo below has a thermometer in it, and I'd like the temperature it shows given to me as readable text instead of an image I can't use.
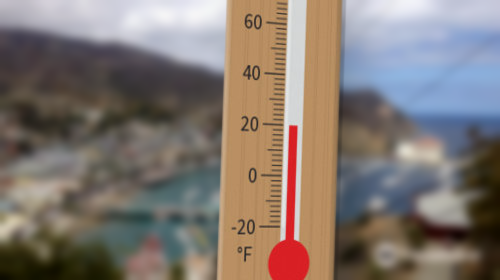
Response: 20 °F
